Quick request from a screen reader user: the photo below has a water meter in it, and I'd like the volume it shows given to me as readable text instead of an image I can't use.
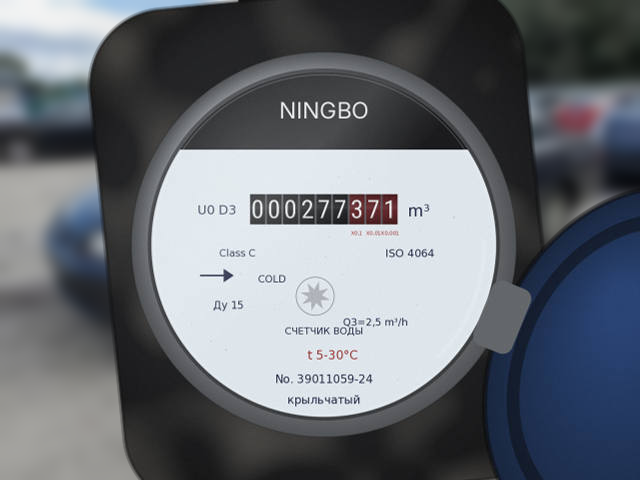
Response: 277.371 m³
